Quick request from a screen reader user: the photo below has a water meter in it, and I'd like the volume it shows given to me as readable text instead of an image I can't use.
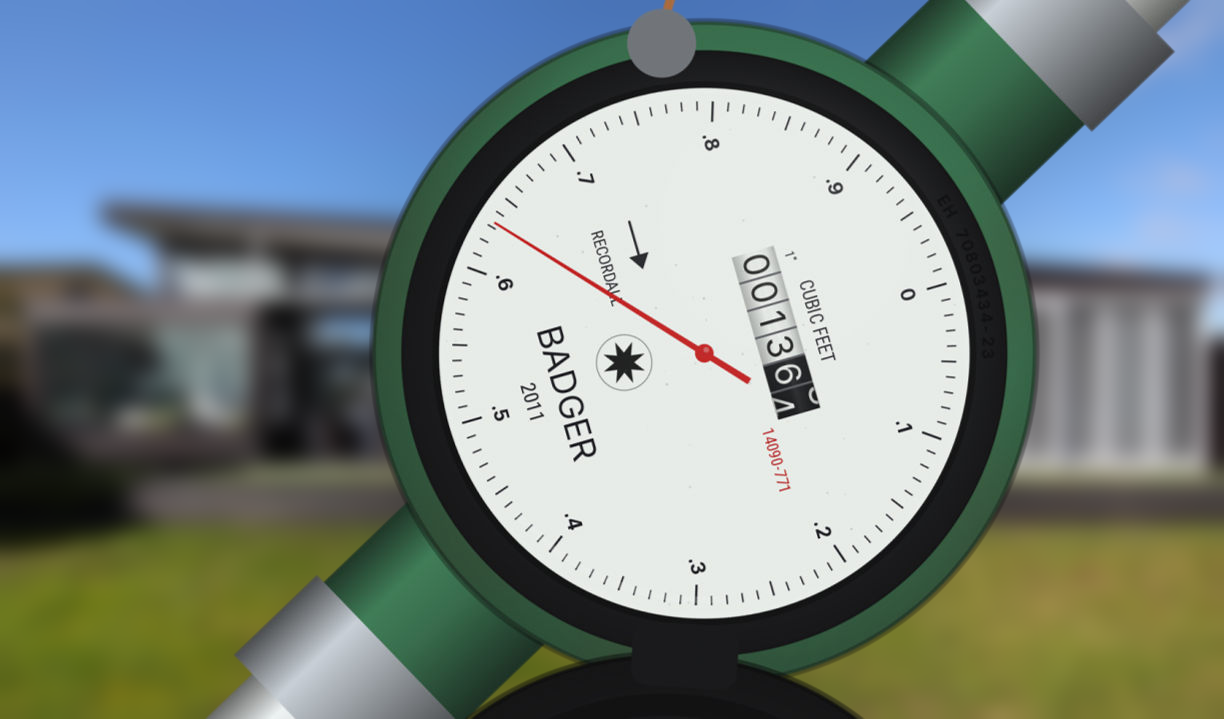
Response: 1363.63 ft³
